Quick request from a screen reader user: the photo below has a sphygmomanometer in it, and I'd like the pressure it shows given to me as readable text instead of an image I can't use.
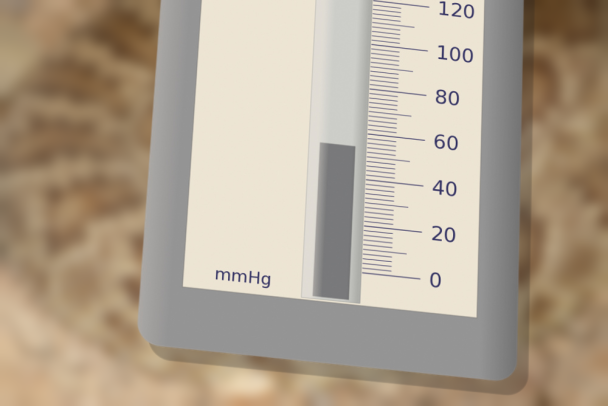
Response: 54 mmHg
